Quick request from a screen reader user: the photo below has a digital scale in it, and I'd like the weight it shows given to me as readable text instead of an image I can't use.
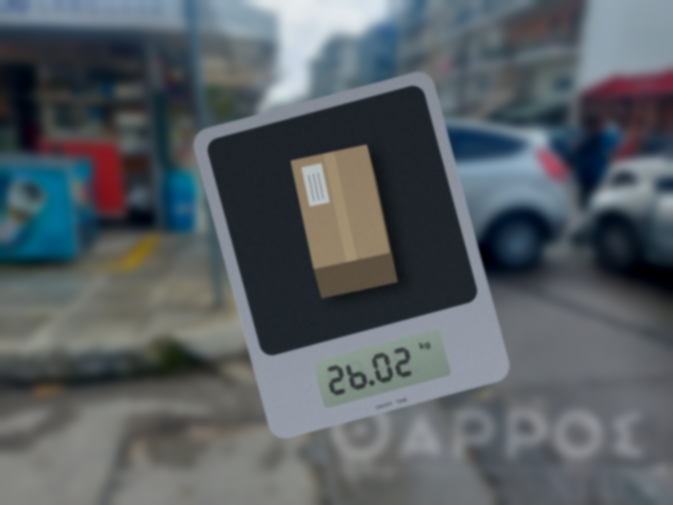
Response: 26.02 kg
